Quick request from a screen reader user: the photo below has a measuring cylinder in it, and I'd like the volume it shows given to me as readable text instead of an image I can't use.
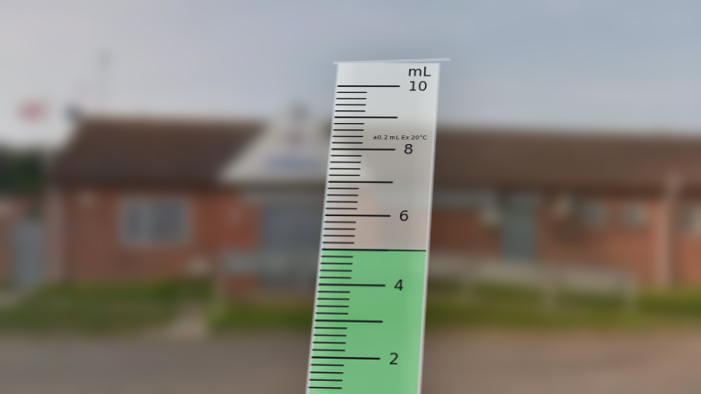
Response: 5 mL
